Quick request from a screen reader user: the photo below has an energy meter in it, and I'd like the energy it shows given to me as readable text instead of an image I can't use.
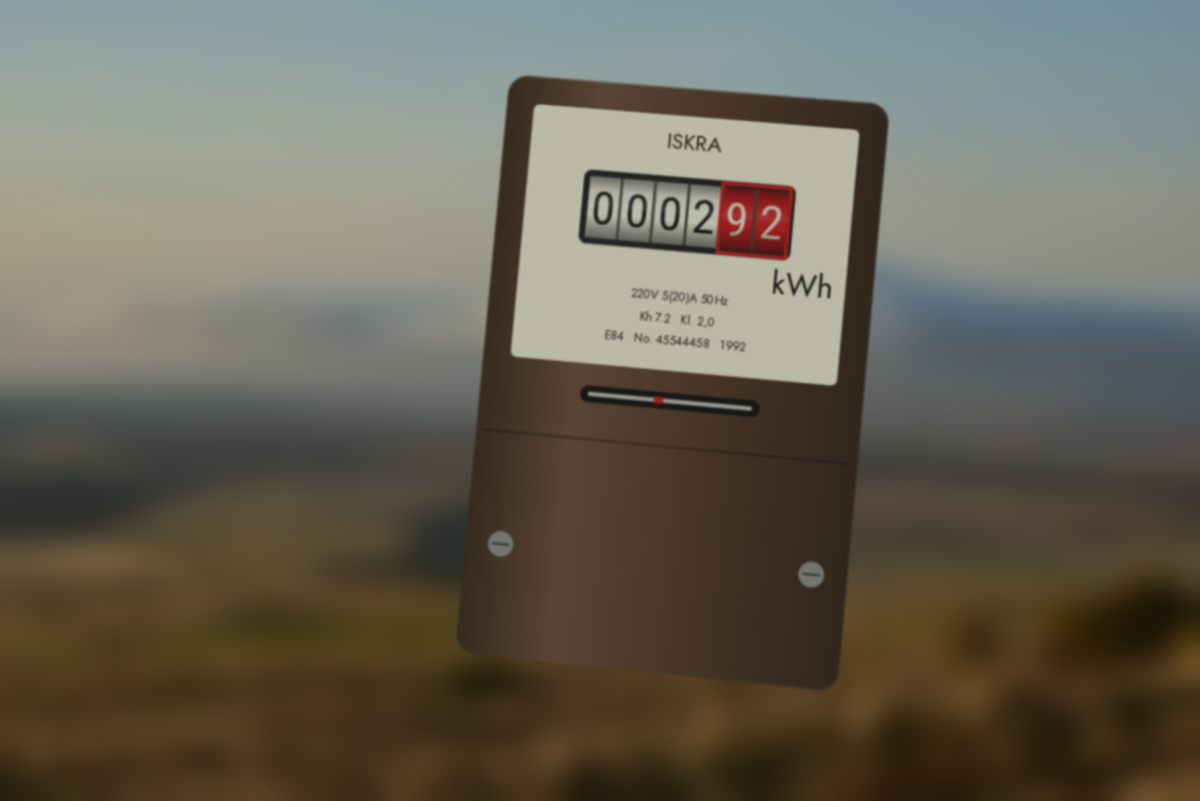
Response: 2.92 kWh
